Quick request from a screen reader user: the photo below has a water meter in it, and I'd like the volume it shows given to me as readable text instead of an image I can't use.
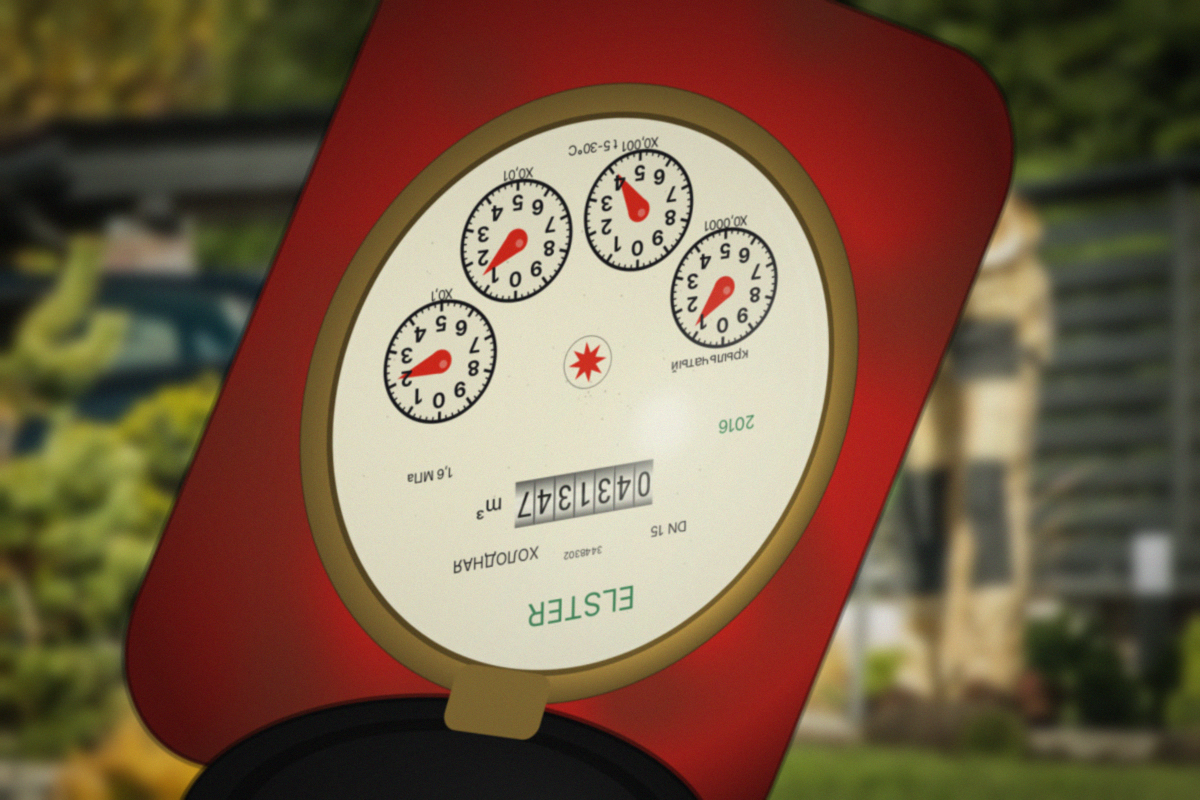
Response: 431347.2141 m³
